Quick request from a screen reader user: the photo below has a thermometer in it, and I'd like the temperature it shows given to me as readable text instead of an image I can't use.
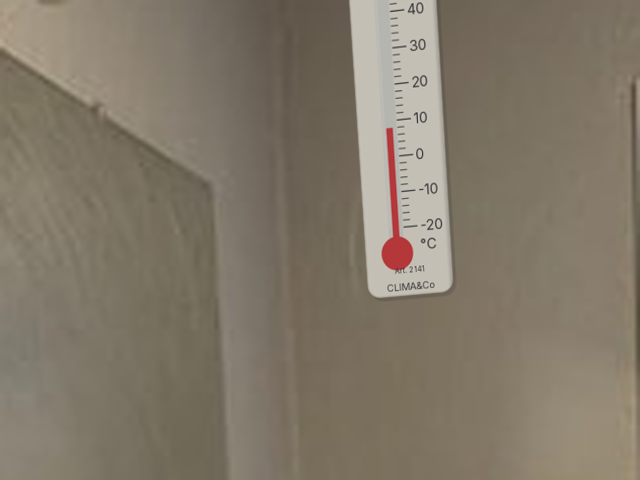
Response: 8 °C
